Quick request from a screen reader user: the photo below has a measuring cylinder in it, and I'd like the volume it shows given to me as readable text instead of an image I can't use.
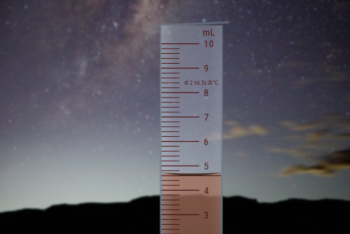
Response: 4.6 mL
